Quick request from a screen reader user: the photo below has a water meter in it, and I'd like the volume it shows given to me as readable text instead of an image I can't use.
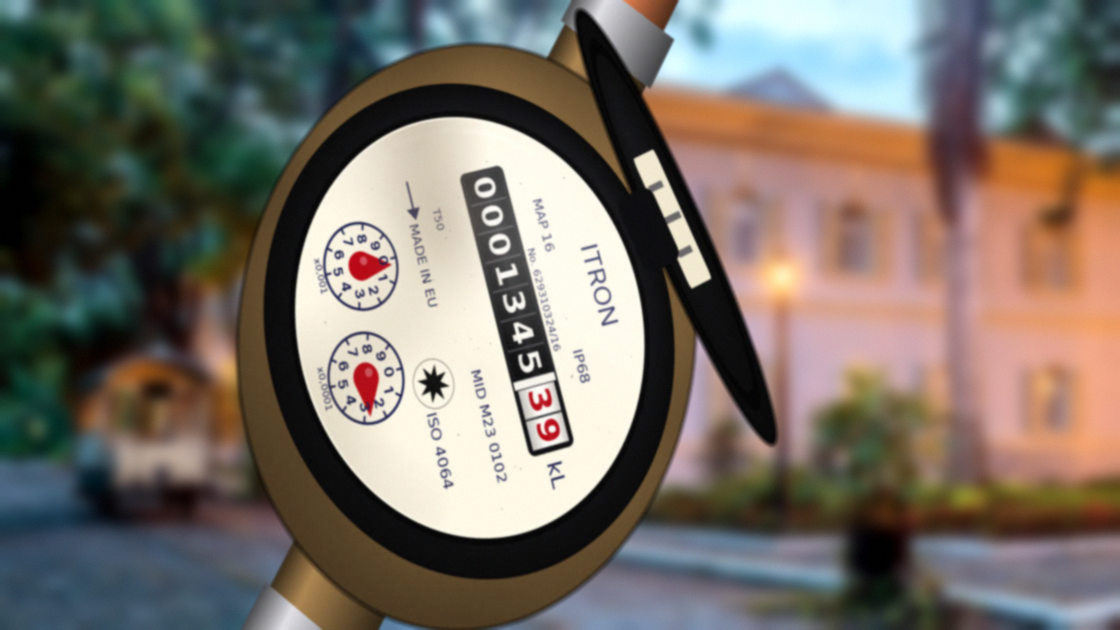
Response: 1345.3902 kL
